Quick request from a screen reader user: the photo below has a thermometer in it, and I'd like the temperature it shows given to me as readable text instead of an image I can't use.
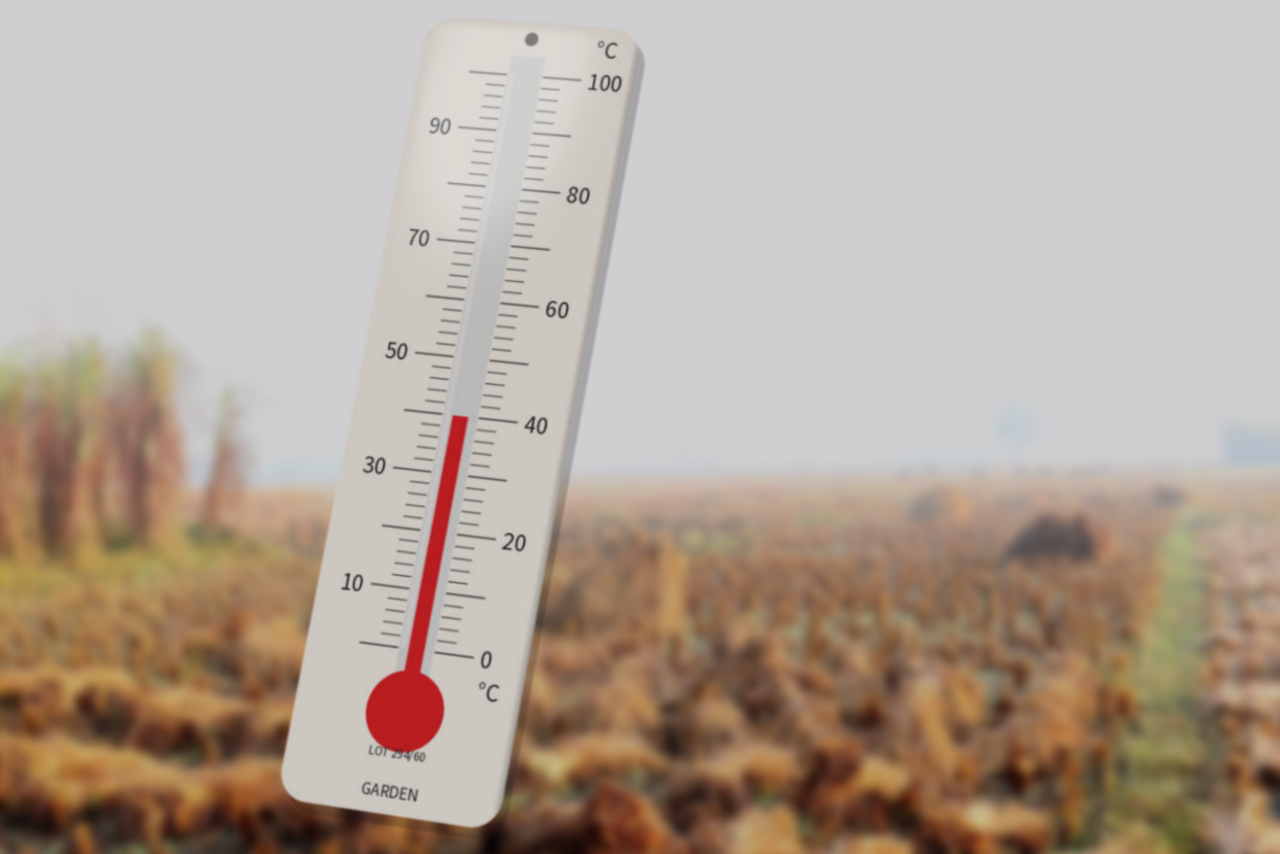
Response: 40 °C
